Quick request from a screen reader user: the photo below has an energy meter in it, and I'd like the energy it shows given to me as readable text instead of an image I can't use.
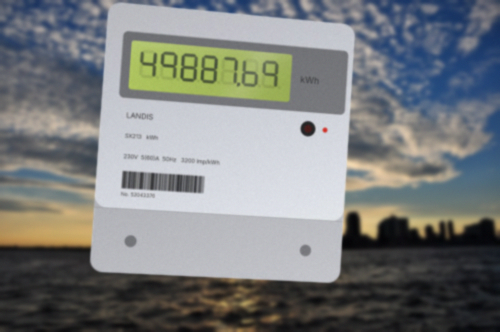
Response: 49887.69 kWh
